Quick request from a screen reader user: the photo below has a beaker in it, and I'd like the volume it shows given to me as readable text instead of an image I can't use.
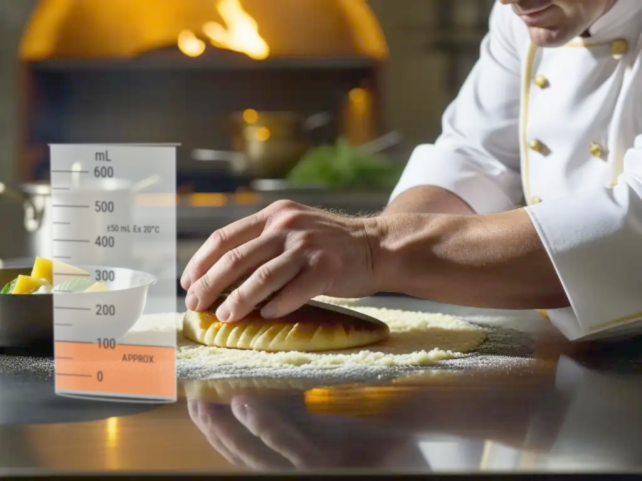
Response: 100 mL
